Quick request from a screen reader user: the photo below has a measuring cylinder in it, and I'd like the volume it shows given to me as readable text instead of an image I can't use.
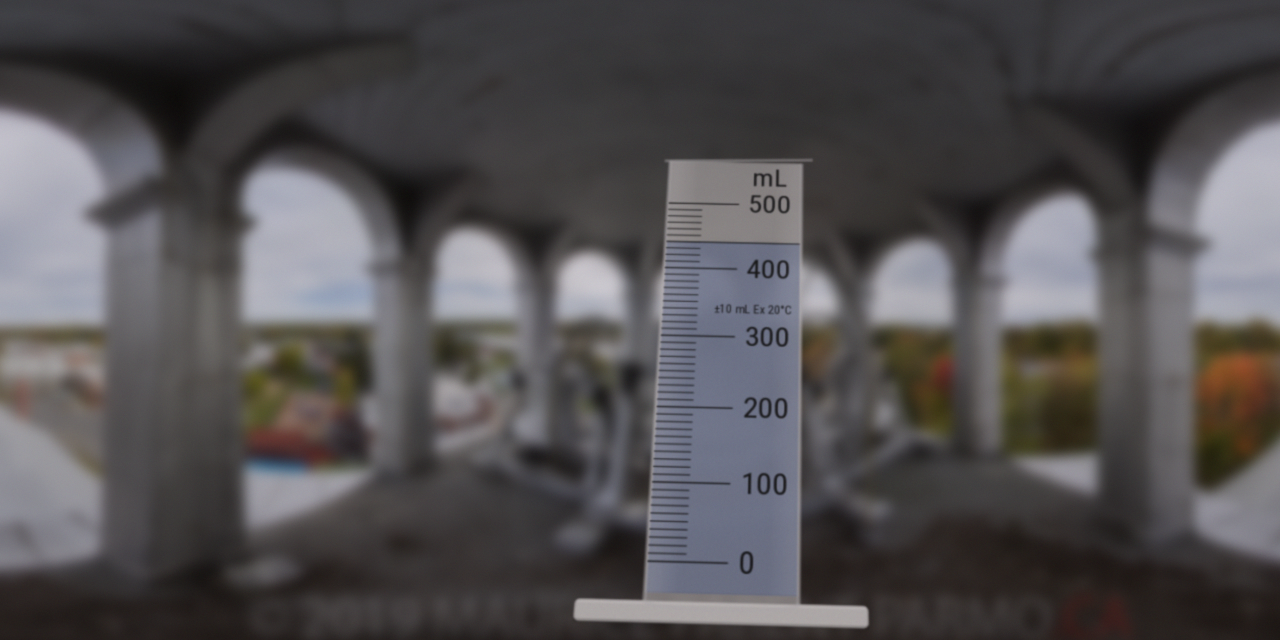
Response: 440 mL
